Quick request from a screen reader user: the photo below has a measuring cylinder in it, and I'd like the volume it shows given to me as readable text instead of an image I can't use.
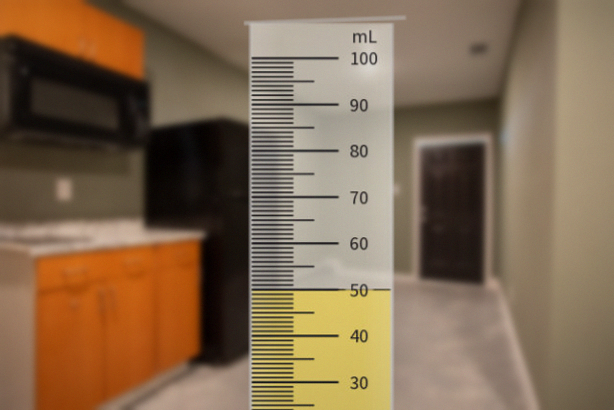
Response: 50 mL
